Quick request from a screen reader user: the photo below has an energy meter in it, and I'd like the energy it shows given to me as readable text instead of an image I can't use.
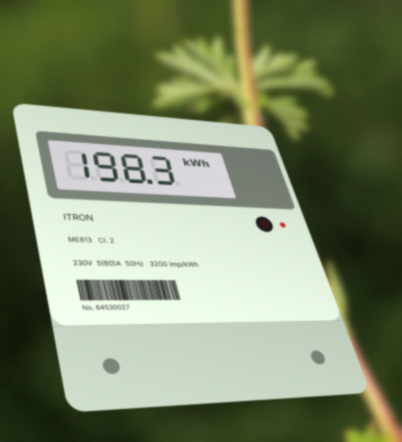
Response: 198.3 kWh
